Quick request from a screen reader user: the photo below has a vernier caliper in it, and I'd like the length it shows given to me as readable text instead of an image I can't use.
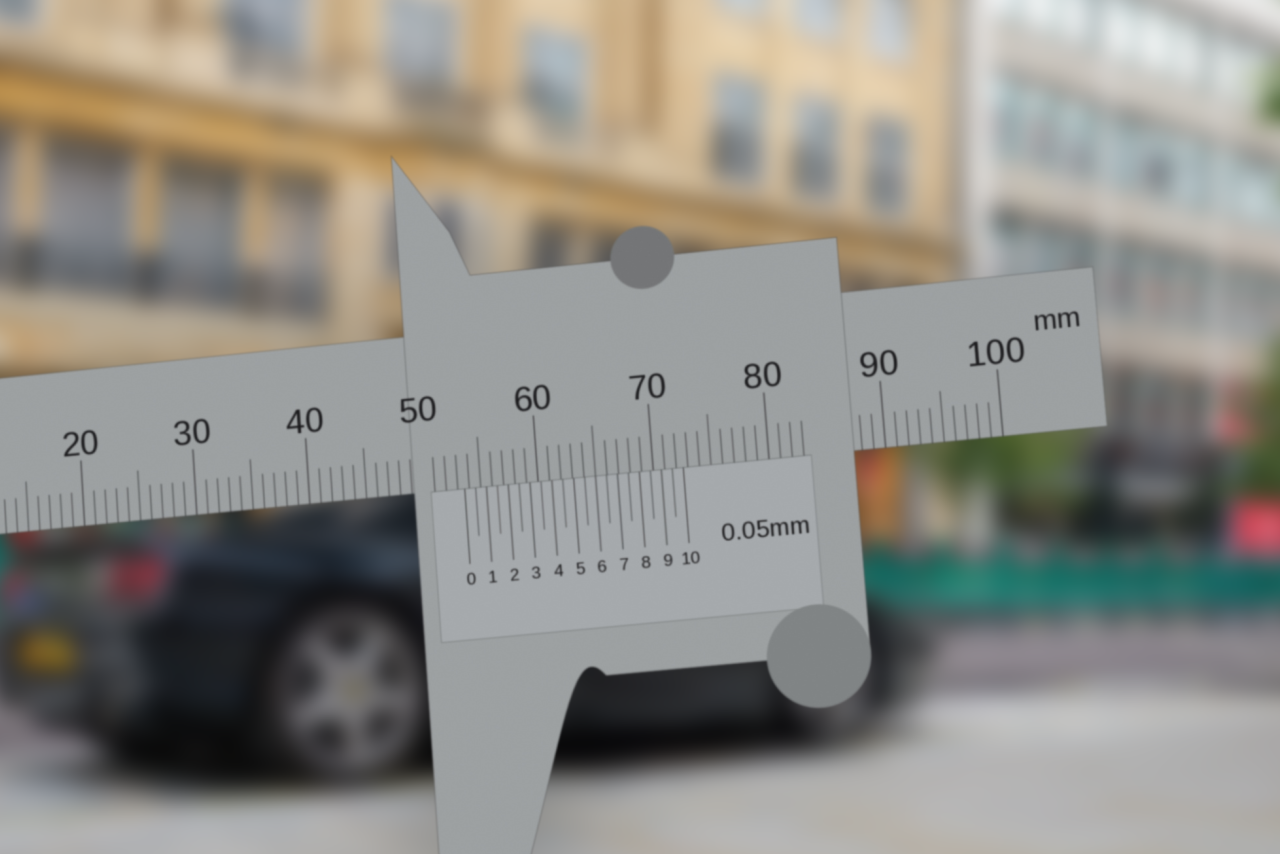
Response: 53.6 mm
